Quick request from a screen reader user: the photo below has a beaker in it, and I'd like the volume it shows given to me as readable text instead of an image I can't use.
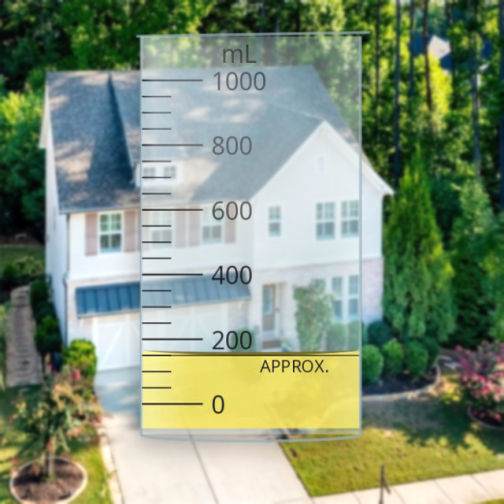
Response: 150 mL
